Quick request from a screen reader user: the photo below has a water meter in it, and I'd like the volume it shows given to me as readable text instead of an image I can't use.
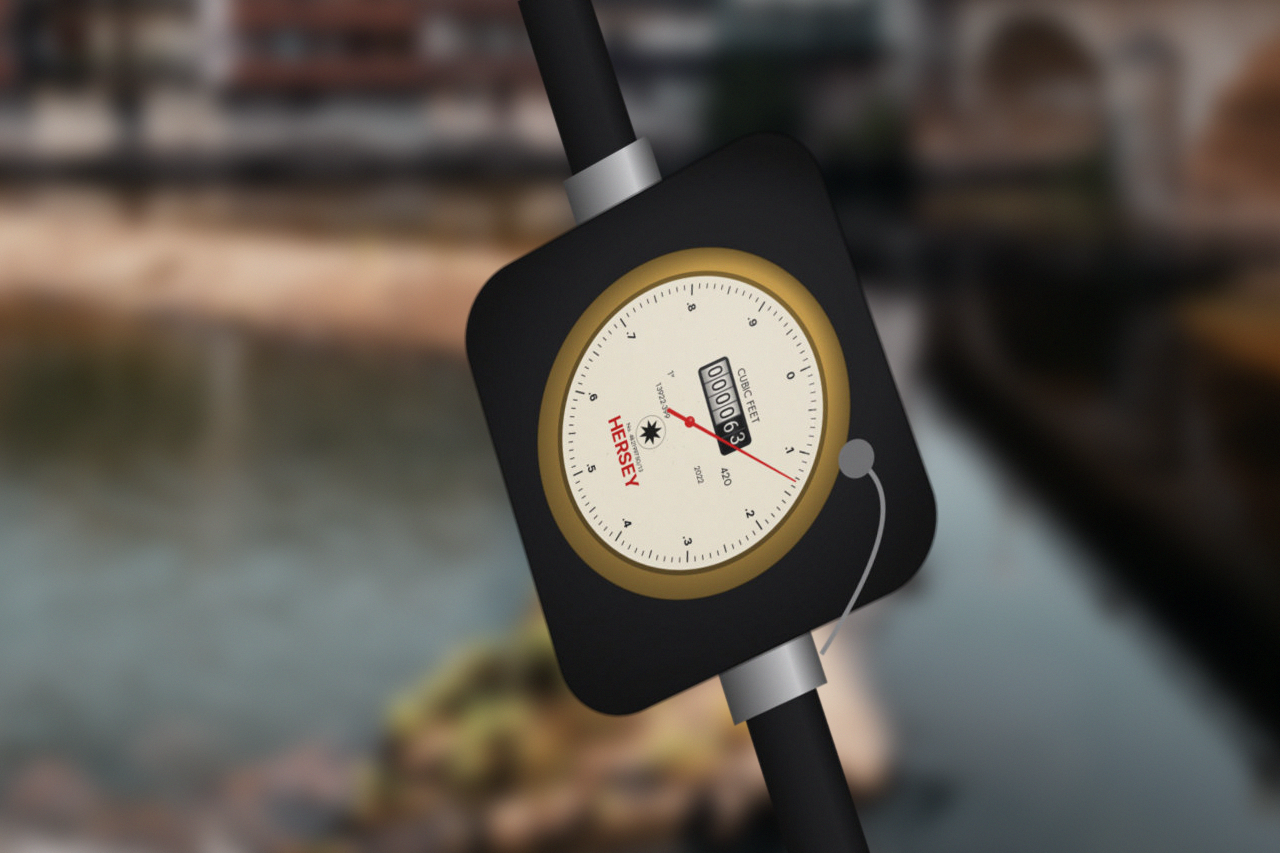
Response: 63.13 ft³
